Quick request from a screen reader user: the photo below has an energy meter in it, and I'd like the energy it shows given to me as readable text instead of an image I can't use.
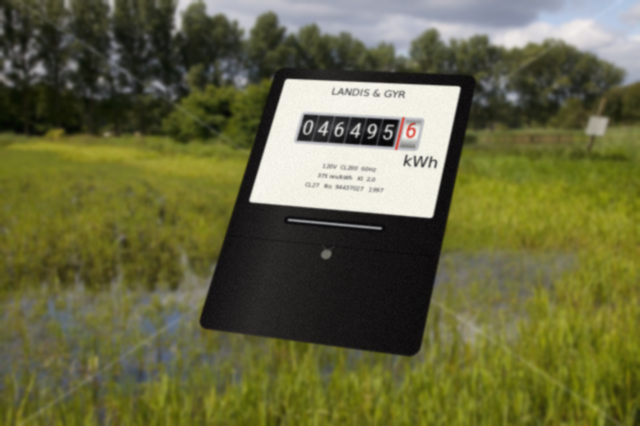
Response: 46495.6 kWh
